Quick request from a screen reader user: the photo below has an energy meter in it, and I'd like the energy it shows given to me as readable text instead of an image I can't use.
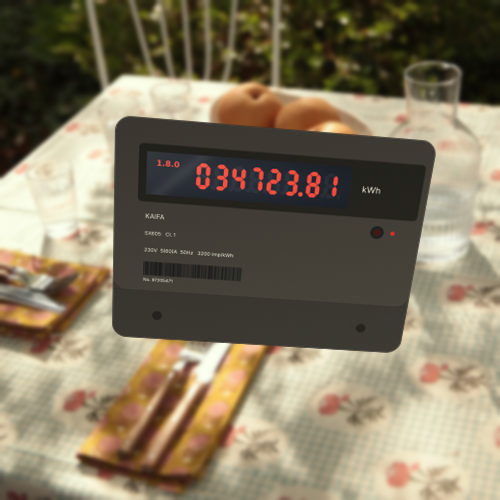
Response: 34723.81 kWh
